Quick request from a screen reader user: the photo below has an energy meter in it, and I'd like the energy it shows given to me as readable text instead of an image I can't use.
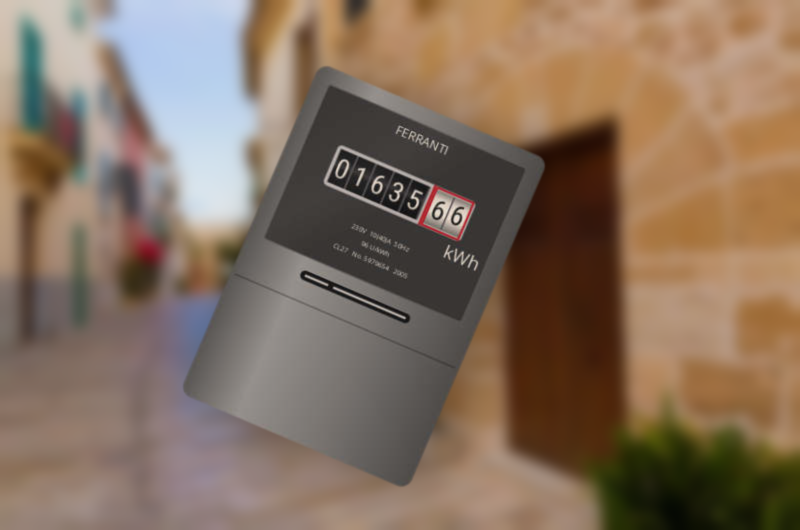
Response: 1635.66 kWh
